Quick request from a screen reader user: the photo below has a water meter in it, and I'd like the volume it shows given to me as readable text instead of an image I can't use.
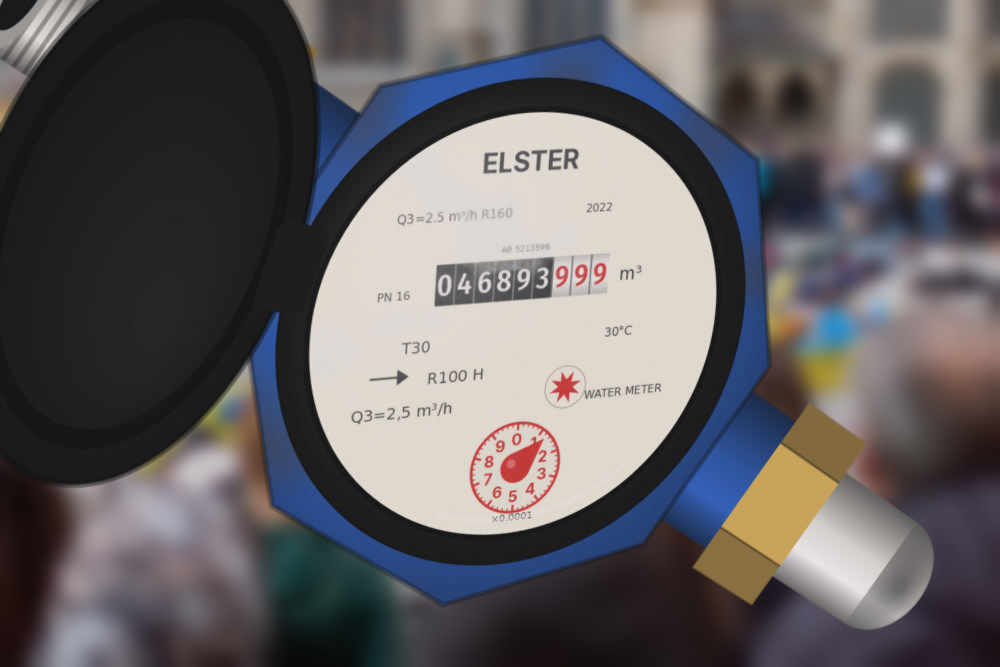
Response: 46893.9991 m³
